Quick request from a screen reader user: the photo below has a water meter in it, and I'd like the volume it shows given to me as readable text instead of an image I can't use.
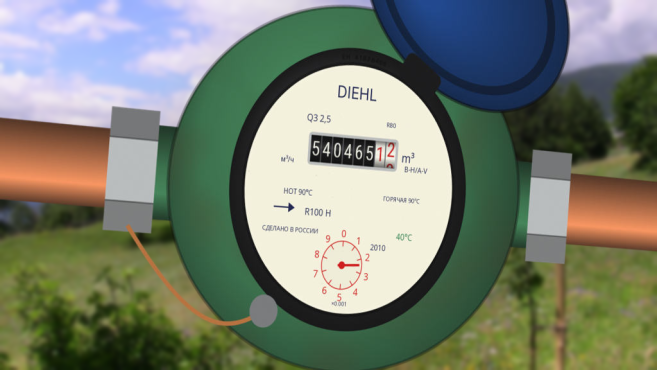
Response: 540465.122 m³
